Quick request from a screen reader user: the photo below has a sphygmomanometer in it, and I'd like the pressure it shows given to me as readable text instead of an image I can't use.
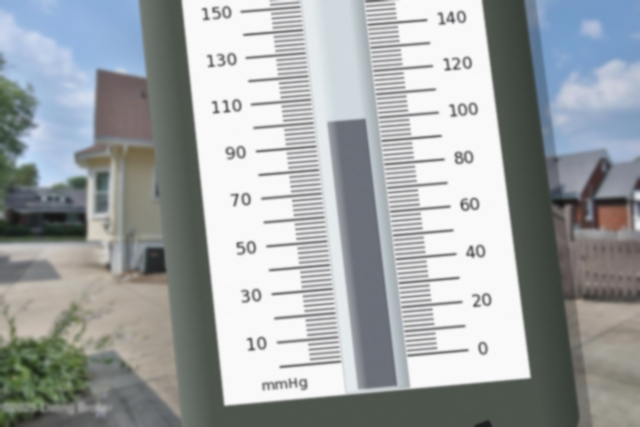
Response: 100 mmHg
